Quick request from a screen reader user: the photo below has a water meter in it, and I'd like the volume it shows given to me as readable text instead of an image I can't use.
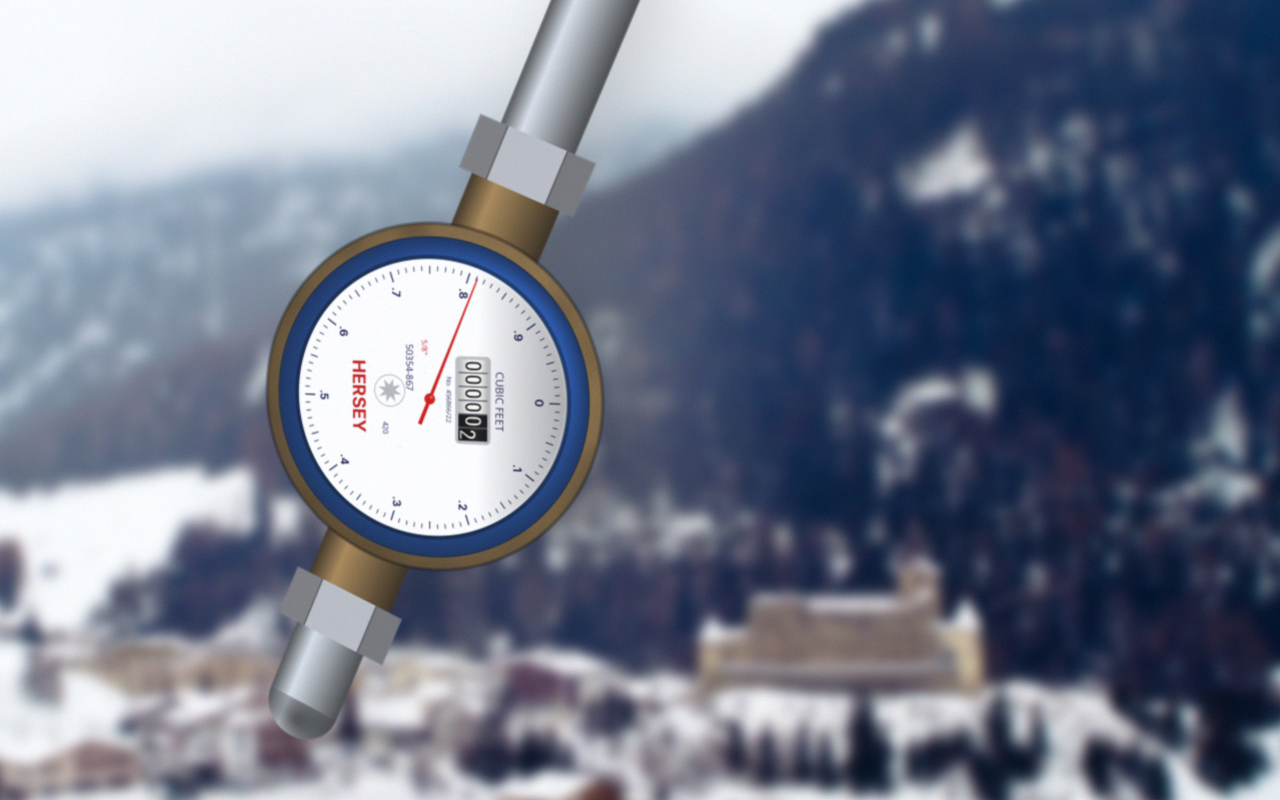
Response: 1.81 ft³
